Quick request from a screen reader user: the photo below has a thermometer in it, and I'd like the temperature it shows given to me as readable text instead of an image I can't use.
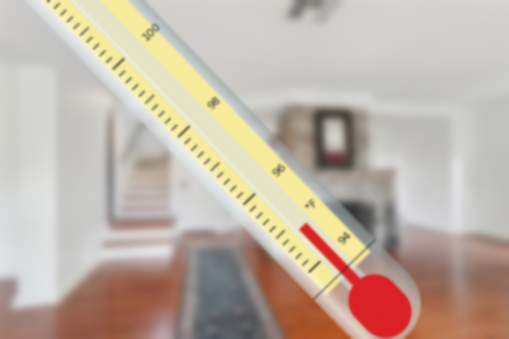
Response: 94.8 °F
